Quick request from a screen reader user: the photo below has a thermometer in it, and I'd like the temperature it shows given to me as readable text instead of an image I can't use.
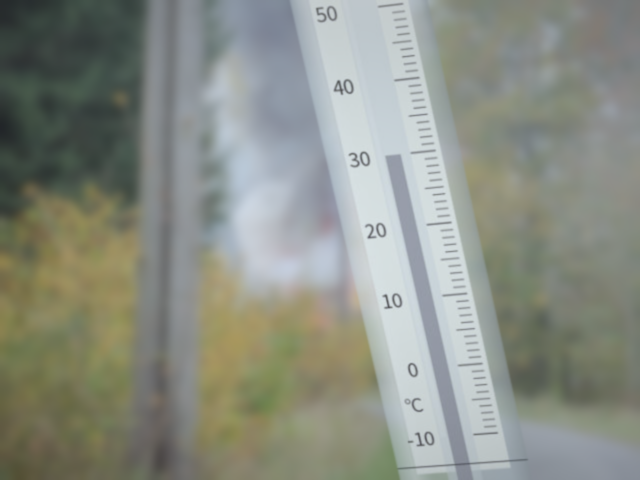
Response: 30 °C
